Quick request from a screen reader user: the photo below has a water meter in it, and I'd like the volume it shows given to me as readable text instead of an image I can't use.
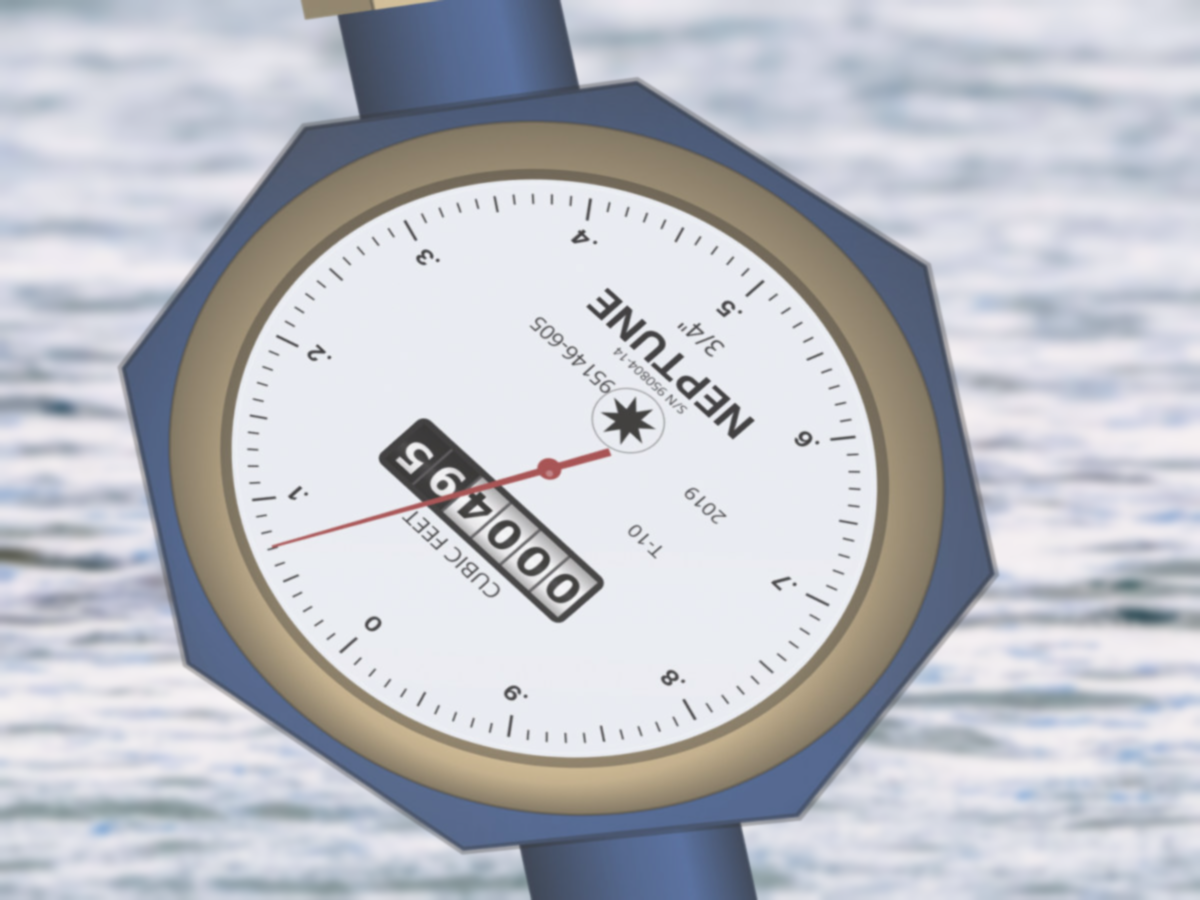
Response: 495.07 ft³
